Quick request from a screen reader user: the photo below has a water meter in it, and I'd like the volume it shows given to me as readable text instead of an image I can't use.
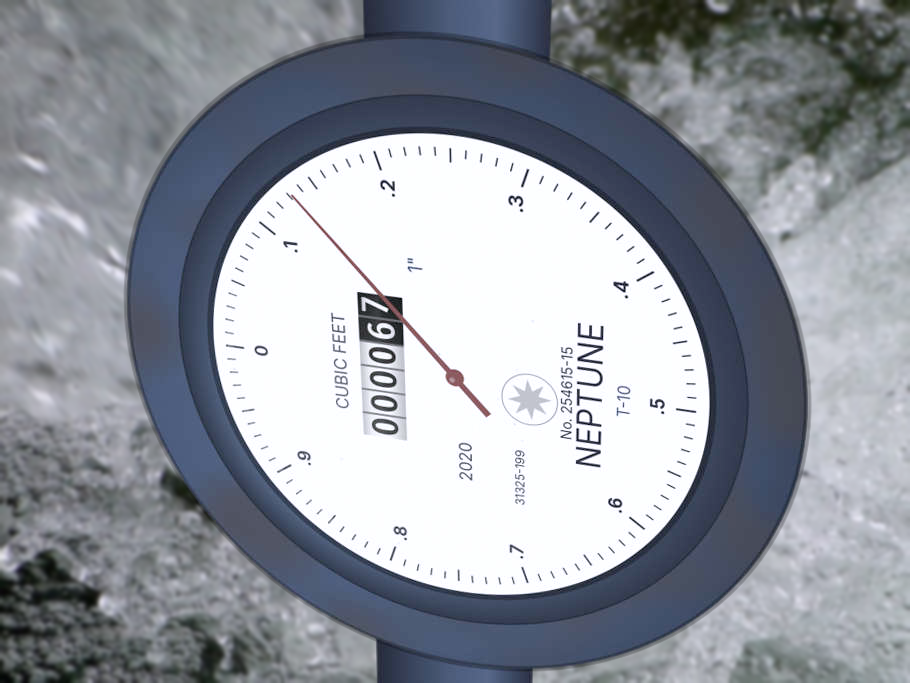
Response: 67.13 ft³
